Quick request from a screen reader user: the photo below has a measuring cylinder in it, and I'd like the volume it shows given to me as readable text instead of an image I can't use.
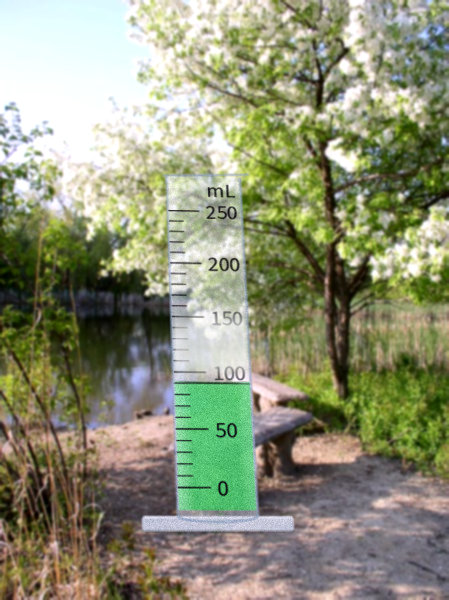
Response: 90 mL
